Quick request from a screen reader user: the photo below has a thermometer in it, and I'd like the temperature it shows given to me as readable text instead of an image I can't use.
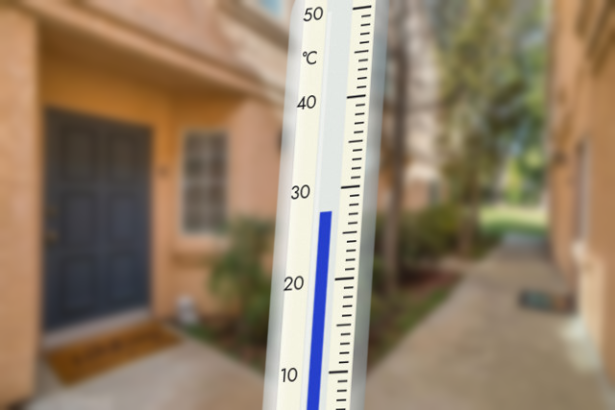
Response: 27.5 °C
